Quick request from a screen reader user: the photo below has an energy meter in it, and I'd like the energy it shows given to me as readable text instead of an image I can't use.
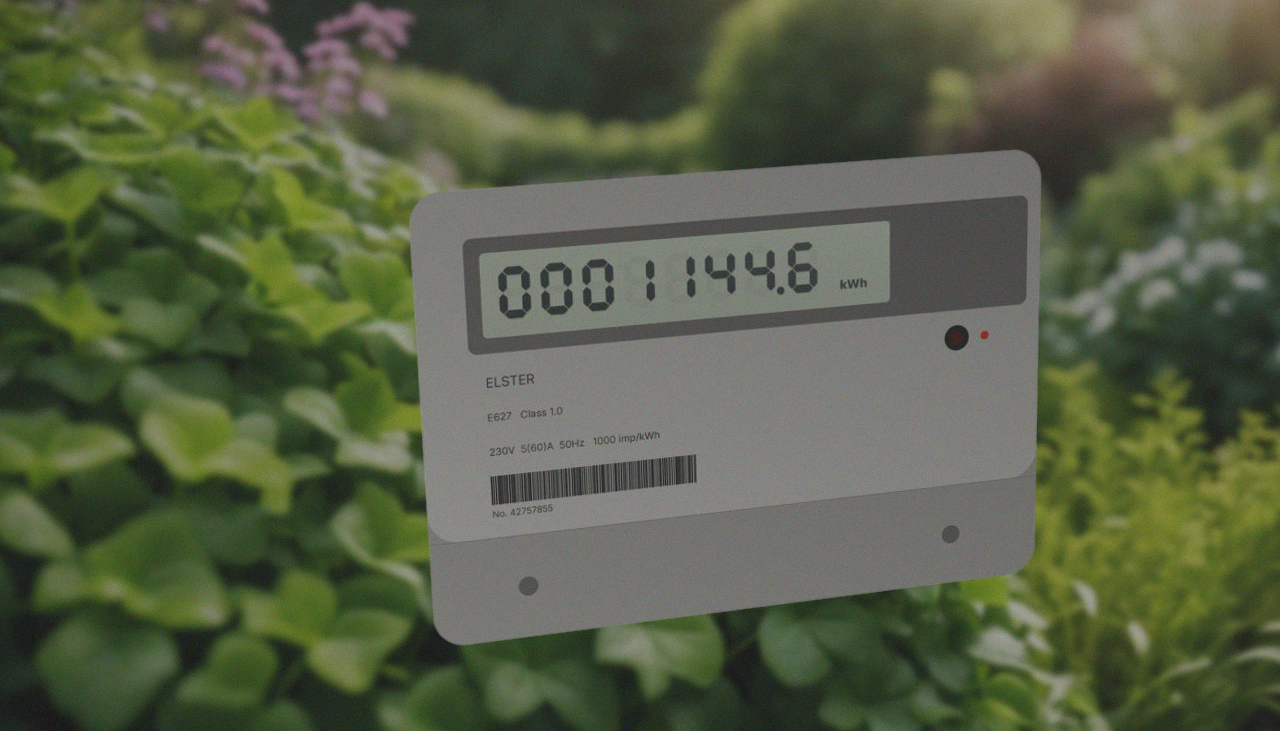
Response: 1144.6 kWh
